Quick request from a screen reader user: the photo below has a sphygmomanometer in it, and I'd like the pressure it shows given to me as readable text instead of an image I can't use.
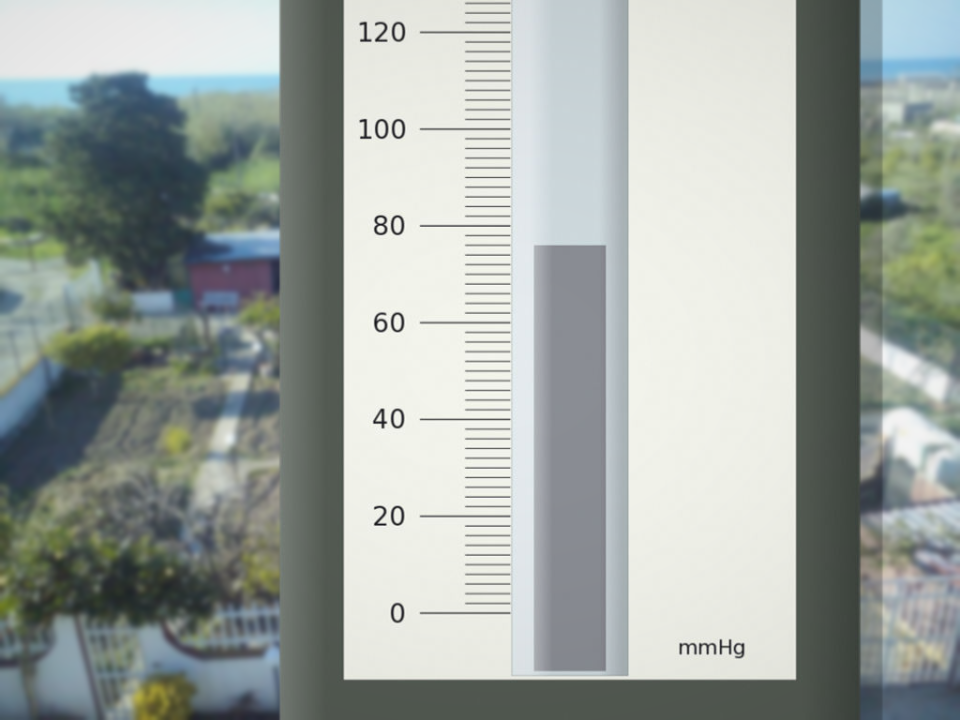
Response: 76 mmHg
